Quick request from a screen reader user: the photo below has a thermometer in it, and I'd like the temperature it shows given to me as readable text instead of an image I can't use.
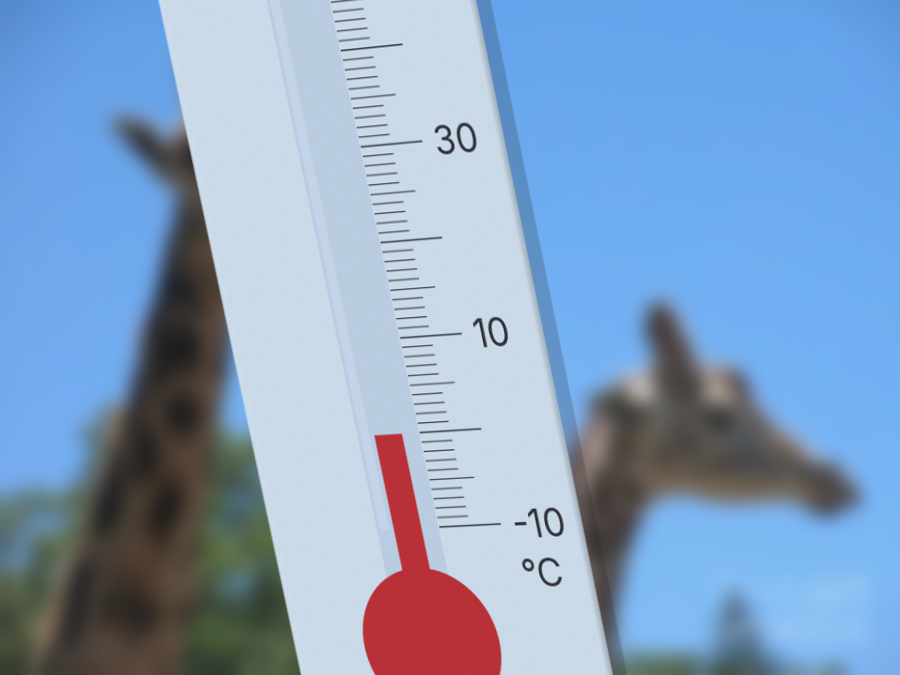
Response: 0 °C
